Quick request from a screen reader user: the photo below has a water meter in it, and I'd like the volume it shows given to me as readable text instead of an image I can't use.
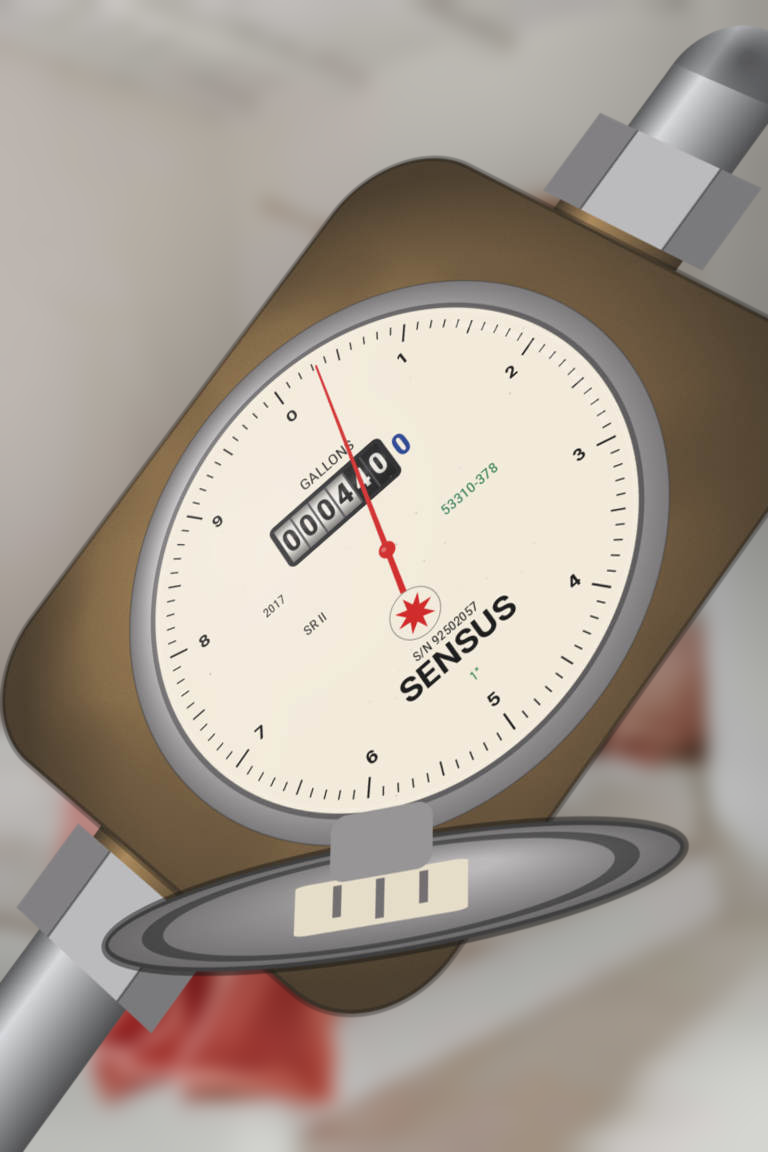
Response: 4400.3 gal
